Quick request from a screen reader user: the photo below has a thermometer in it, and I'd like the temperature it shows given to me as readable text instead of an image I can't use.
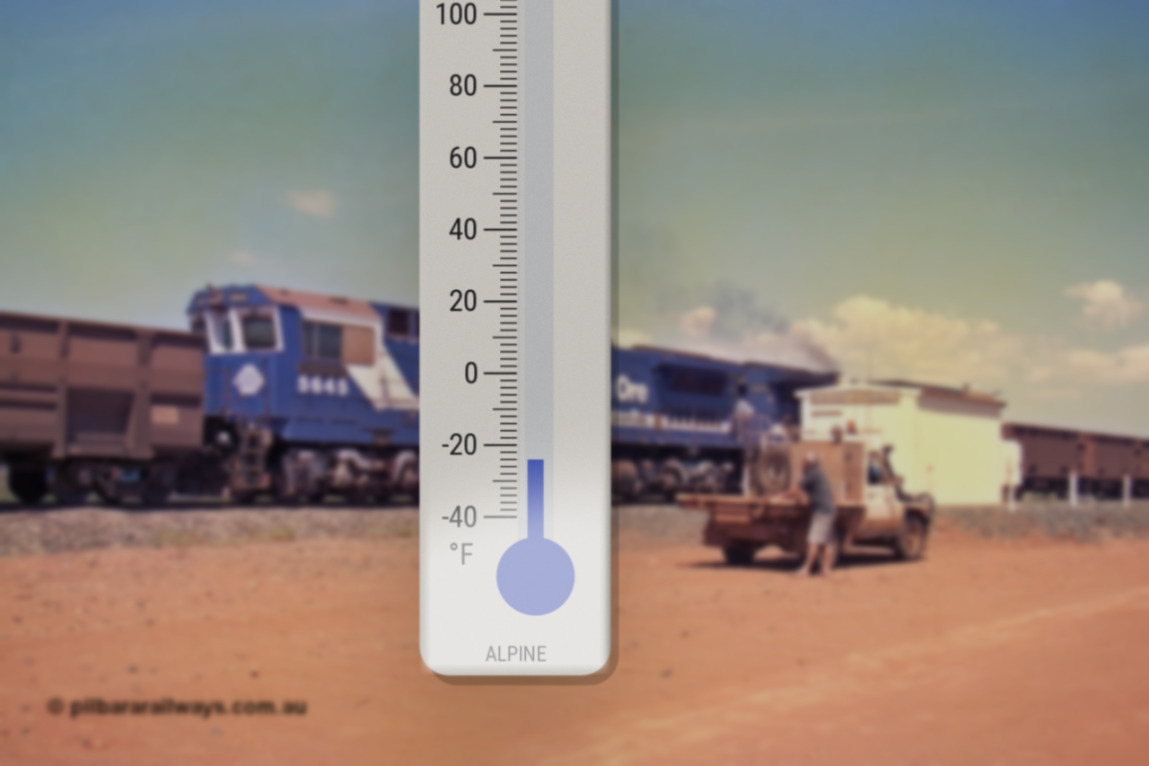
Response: -24 °F
